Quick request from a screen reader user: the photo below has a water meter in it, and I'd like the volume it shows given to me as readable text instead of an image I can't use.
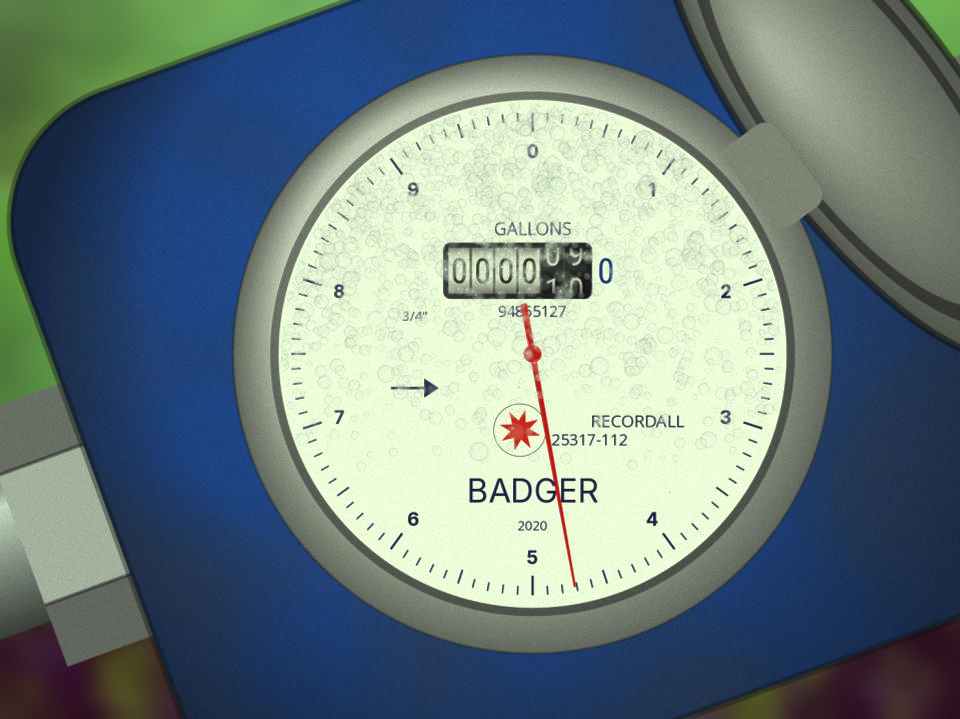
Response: 94.7 gal
